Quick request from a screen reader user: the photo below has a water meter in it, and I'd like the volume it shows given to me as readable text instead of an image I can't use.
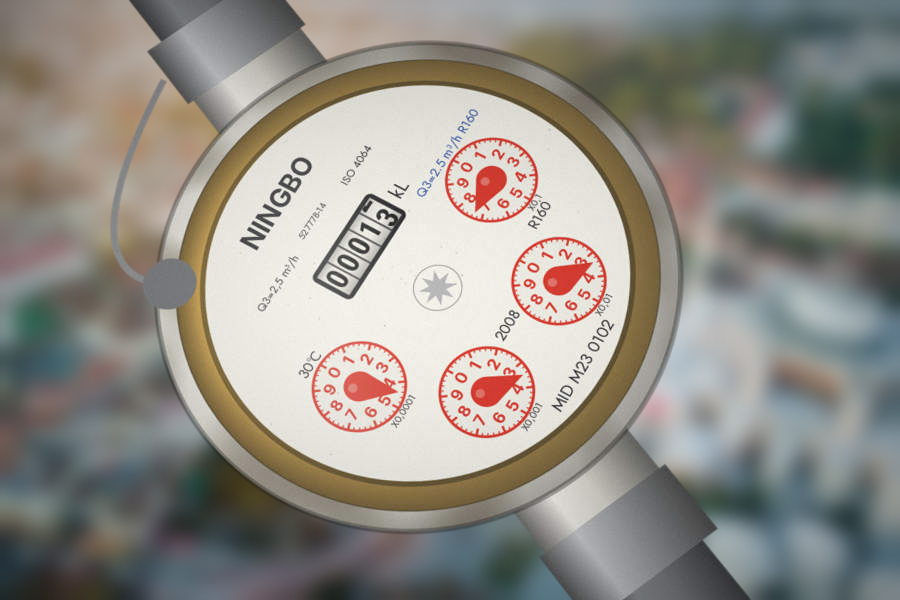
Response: 12.7334 kL
